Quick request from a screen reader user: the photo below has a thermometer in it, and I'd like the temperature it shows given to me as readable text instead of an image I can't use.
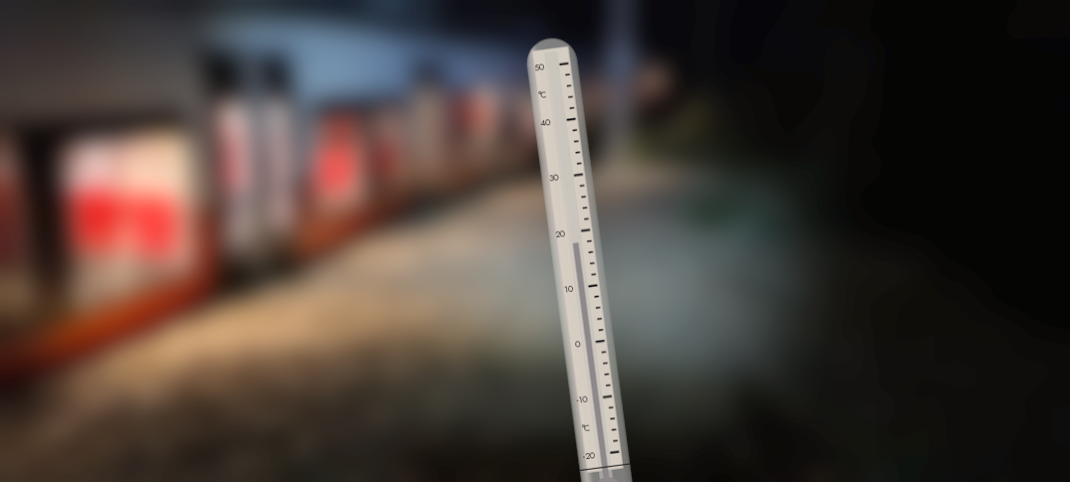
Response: 18 °C
